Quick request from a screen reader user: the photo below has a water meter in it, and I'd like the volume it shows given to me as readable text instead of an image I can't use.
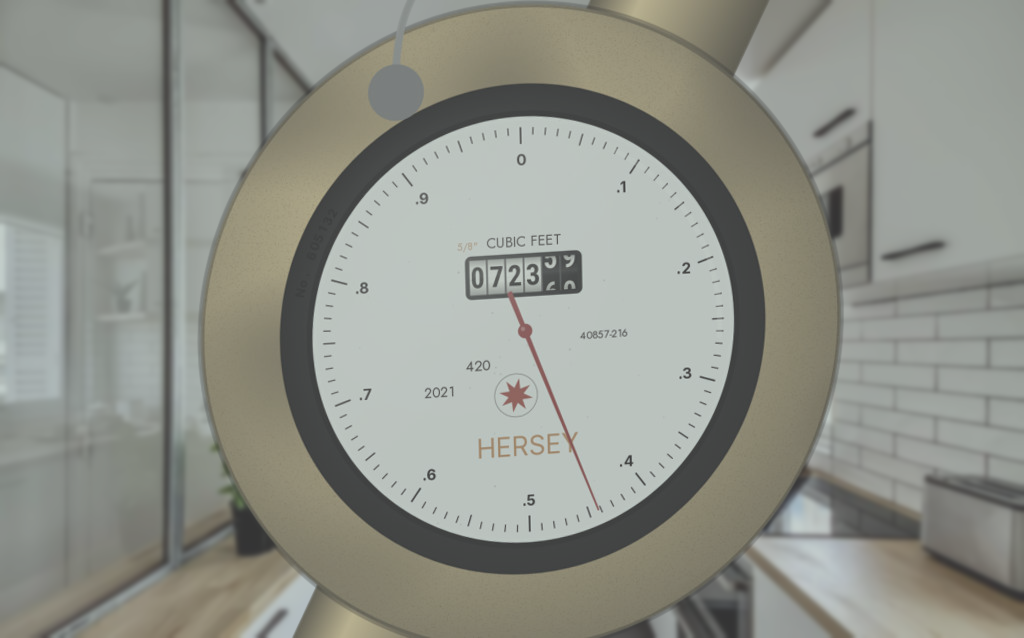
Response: 72359.44 ft³
